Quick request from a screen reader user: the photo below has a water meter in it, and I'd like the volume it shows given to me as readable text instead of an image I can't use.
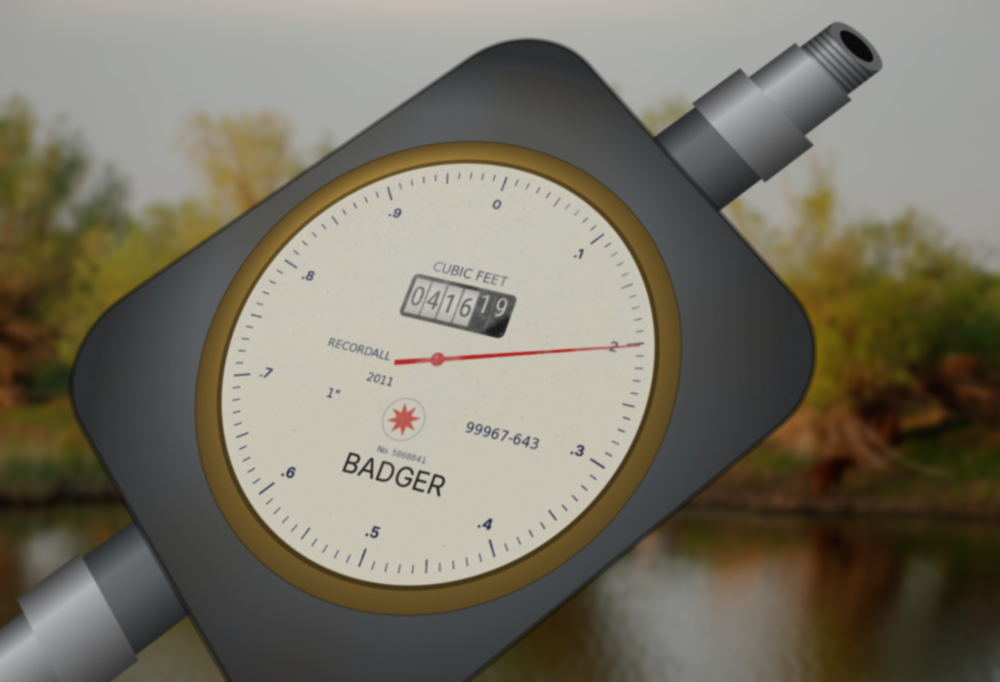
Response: 41619.20 ft³
